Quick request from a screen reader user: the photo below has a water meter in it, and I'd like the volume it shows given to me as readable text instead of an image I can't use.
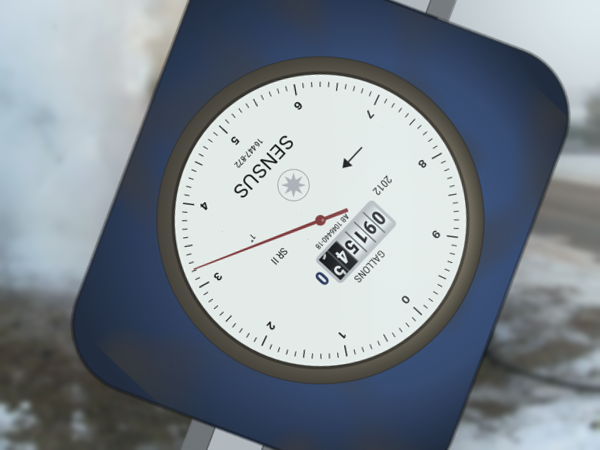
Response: 915453.2 gal
